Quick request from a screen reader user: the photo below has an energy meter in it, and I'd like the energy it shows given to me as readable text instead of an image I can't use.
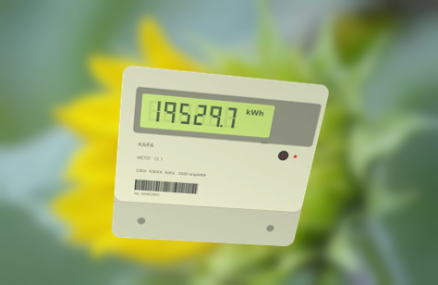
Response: 19529.7 kWh
